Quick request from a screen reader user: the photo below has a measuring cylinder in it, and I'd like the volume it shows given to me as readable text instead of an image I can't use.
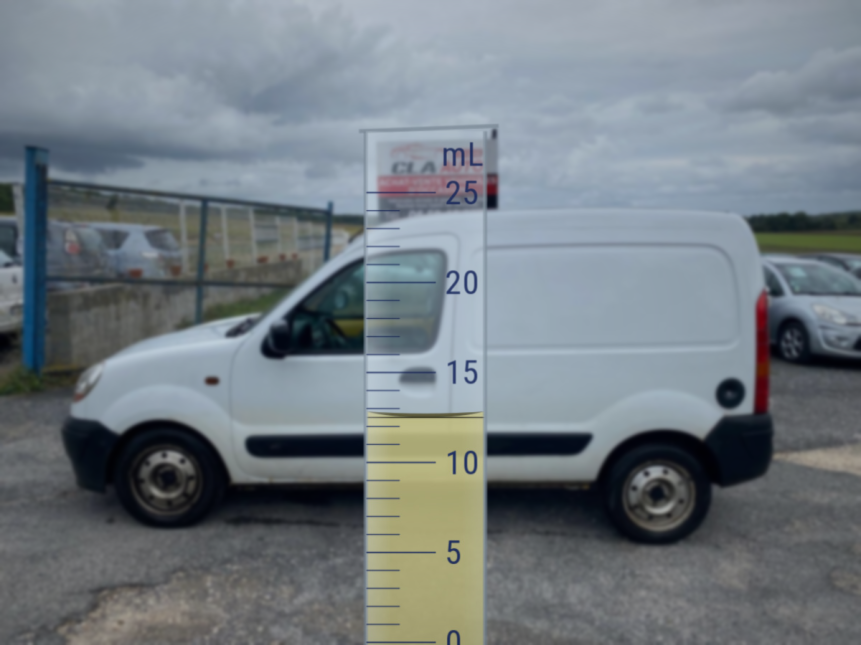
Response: 12.5 mL
